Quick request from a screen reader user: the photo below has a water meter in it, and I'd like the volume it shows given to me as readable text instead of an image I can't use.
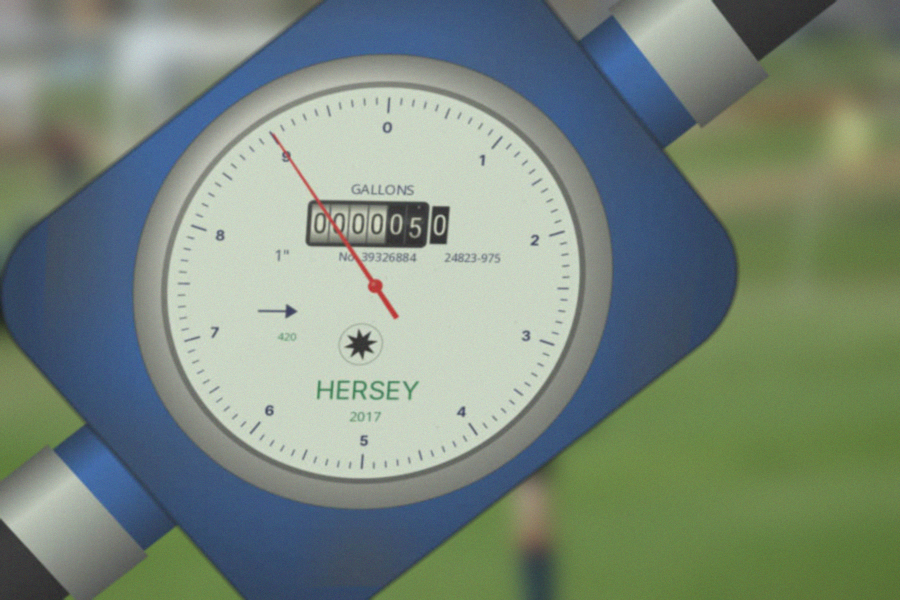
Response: 49.0 gal
